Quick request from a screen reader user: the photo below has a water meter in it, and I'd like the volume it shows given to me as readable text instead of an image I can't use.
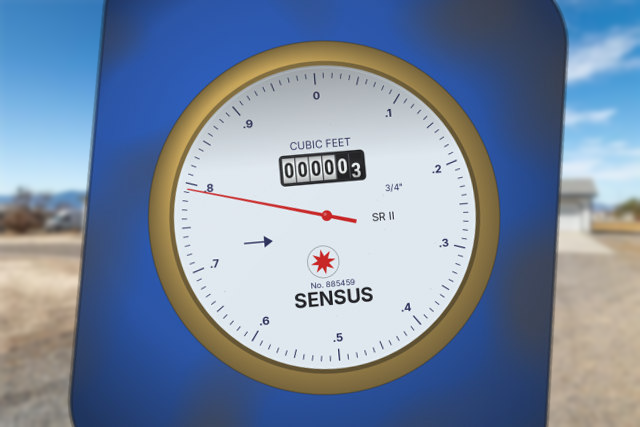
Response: 2.79 ft³
